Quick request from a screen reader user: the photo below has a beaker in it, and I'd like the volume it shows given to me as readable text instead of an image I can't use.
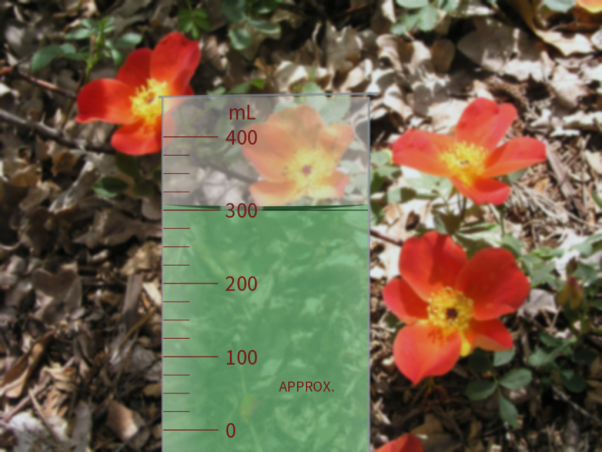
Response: 300 mL
